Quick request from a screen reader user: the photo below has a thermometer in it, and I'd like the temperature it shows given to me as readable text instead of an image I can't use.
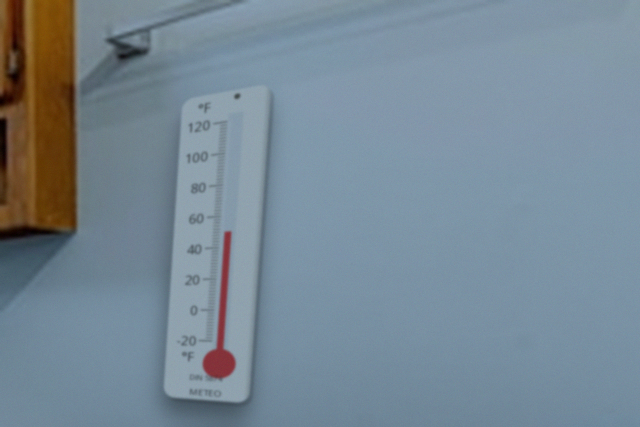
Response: 50 °F
